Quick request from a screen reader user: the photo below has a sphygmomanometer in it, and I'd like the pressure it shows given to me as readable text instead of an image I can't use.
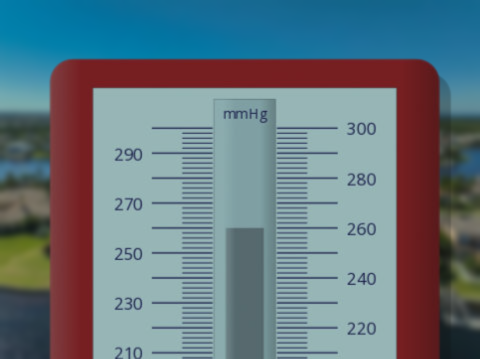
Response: 260 mmHg
